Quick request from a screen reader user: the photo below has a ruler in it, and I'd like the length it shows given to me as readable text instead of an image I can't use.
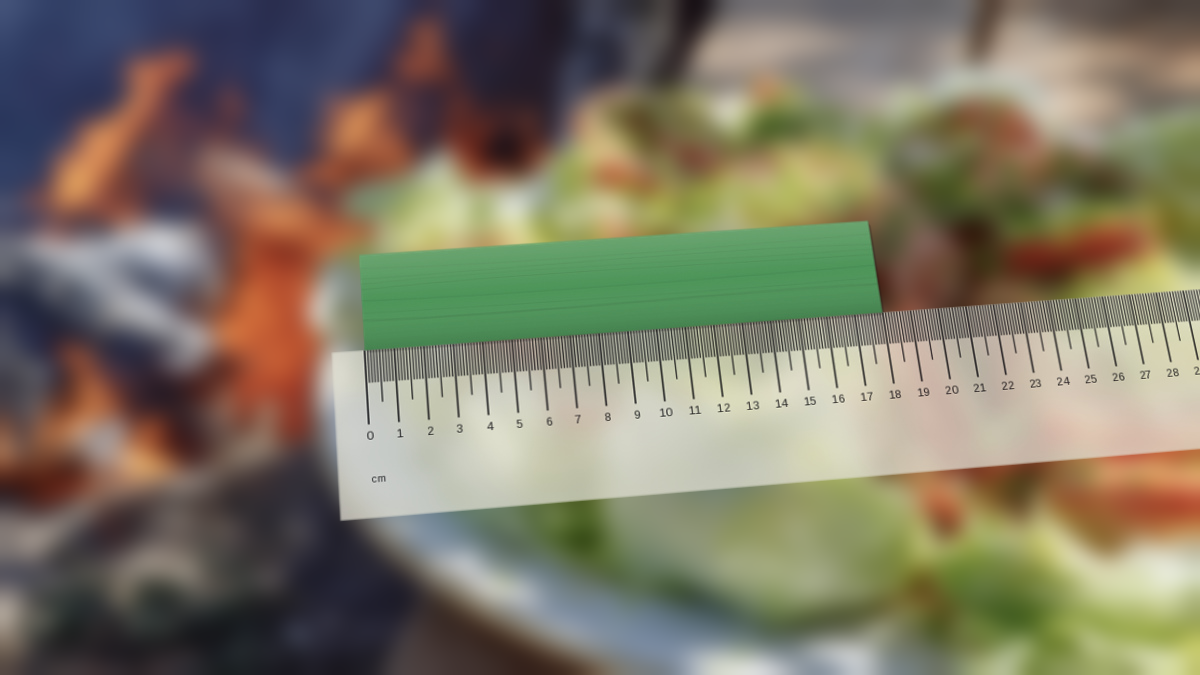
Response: 18 cm
